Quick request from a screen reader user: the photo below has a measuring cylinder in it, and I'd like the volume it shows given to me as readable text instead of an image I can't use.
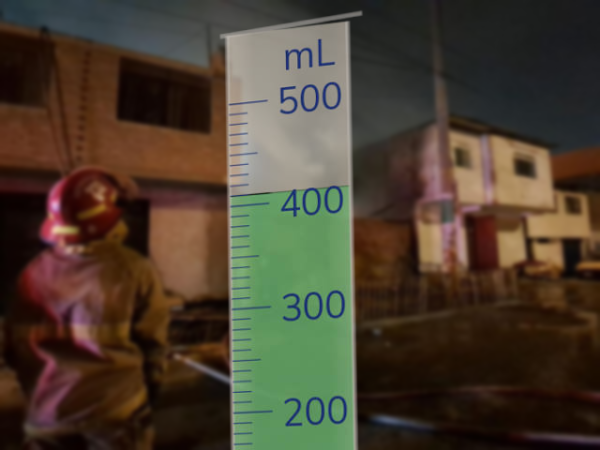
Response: 410 mL
